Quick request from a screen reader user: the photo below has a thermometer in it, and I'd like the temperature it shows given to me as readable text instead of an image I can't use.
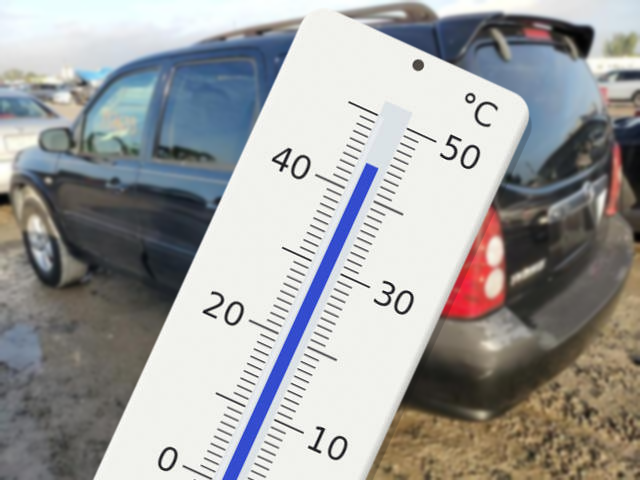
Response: 44 °C
